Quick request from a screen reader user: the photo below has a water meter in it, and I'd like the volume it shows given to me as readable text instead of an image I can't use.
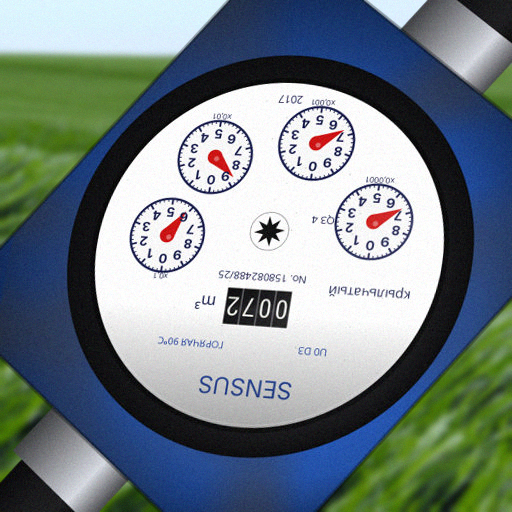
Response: 72.5866 m³
